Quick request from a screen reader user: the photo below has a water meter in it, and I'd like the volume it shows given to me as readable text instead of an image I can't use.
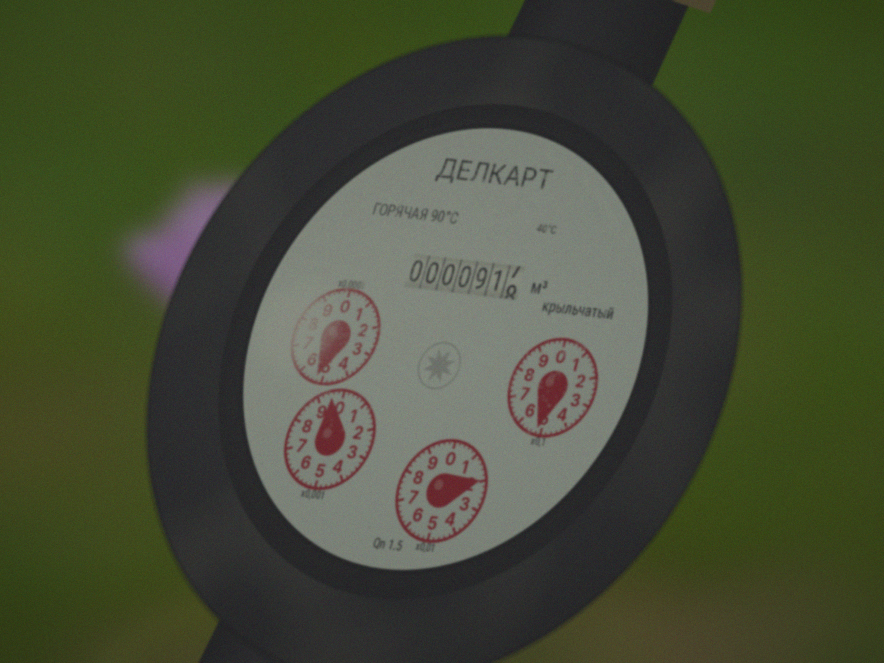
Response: 917.5195 m³
